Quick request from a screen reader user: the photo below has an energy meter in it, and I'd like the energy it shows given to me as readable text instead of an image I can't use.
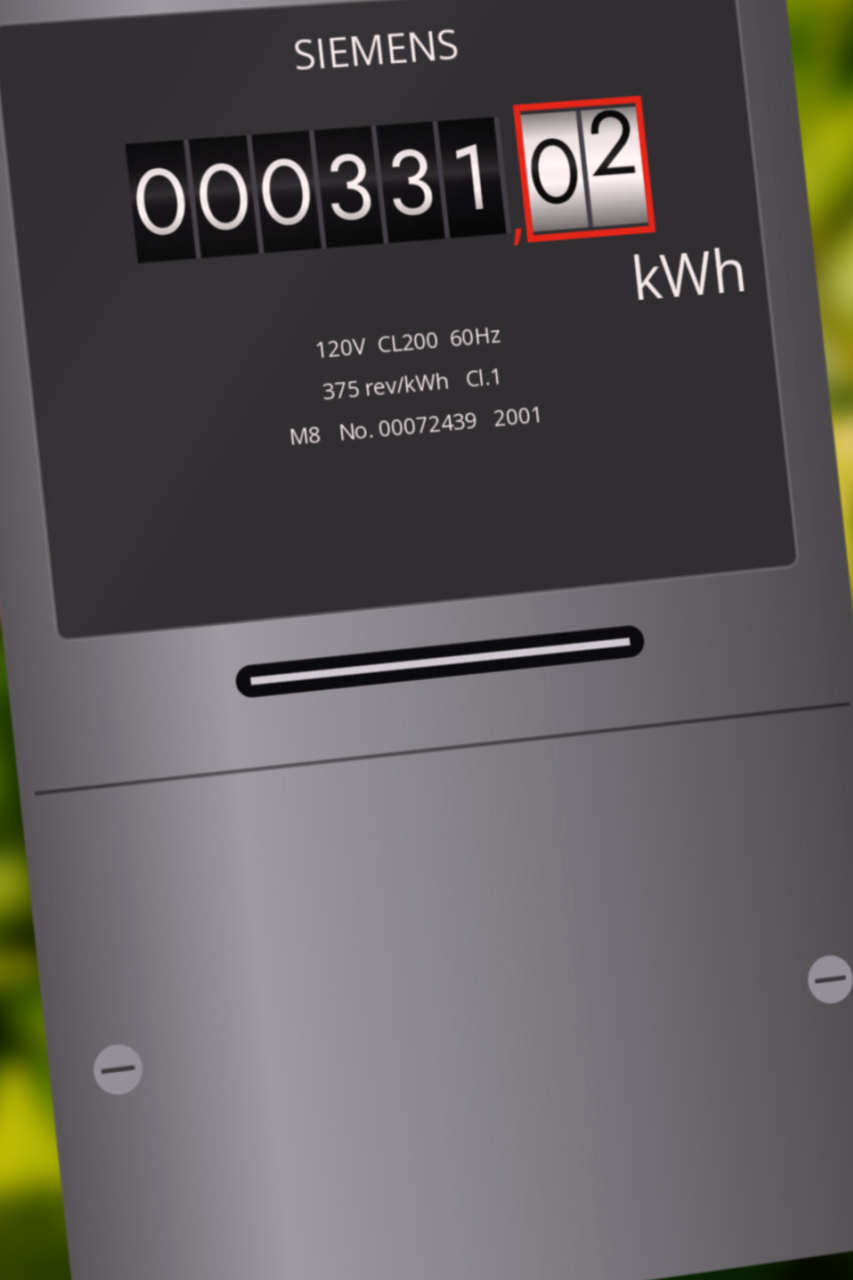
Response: 331.02 kWh
